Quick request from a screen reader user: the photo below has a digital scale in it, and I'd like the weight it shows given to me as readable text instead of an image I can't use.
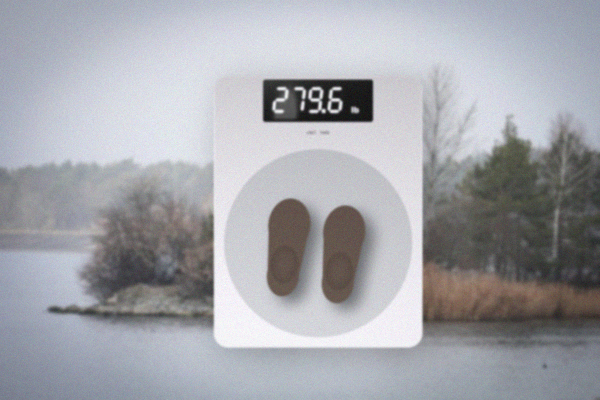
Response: 279.6 lb
